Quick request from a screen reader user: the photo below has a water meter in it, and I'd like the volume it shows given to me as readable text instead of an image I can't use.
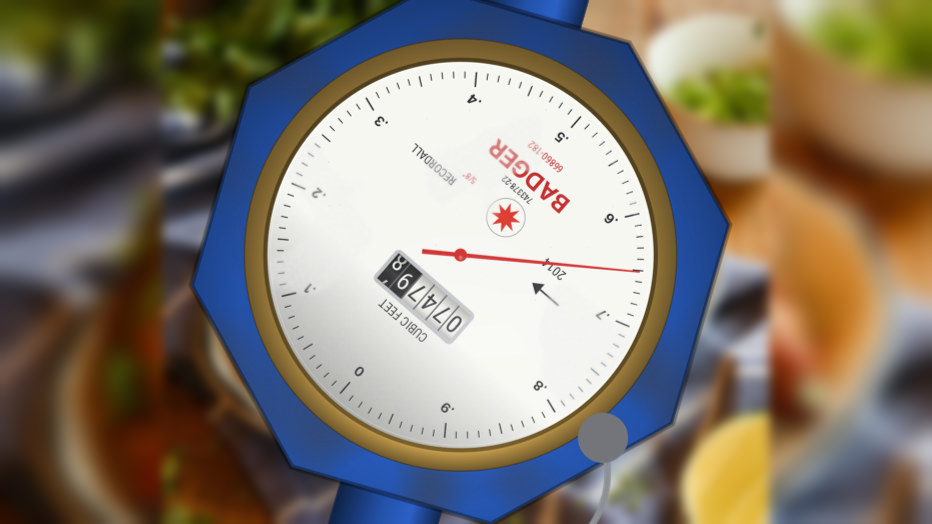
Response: 74797.65 ft³
